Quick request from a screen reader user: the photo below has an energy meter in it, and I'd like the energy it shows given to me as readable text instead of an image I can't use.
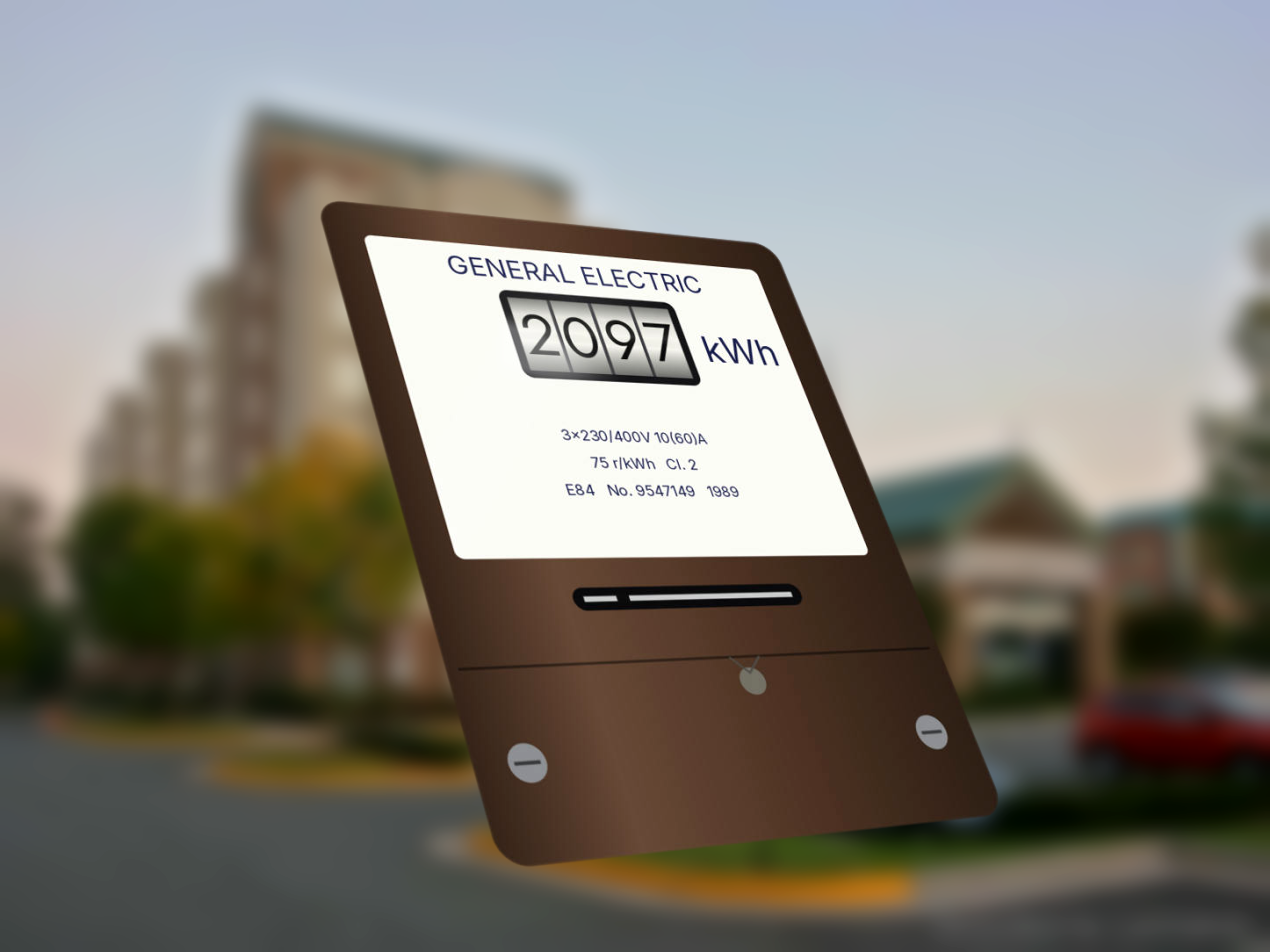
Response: 2097 kWh
